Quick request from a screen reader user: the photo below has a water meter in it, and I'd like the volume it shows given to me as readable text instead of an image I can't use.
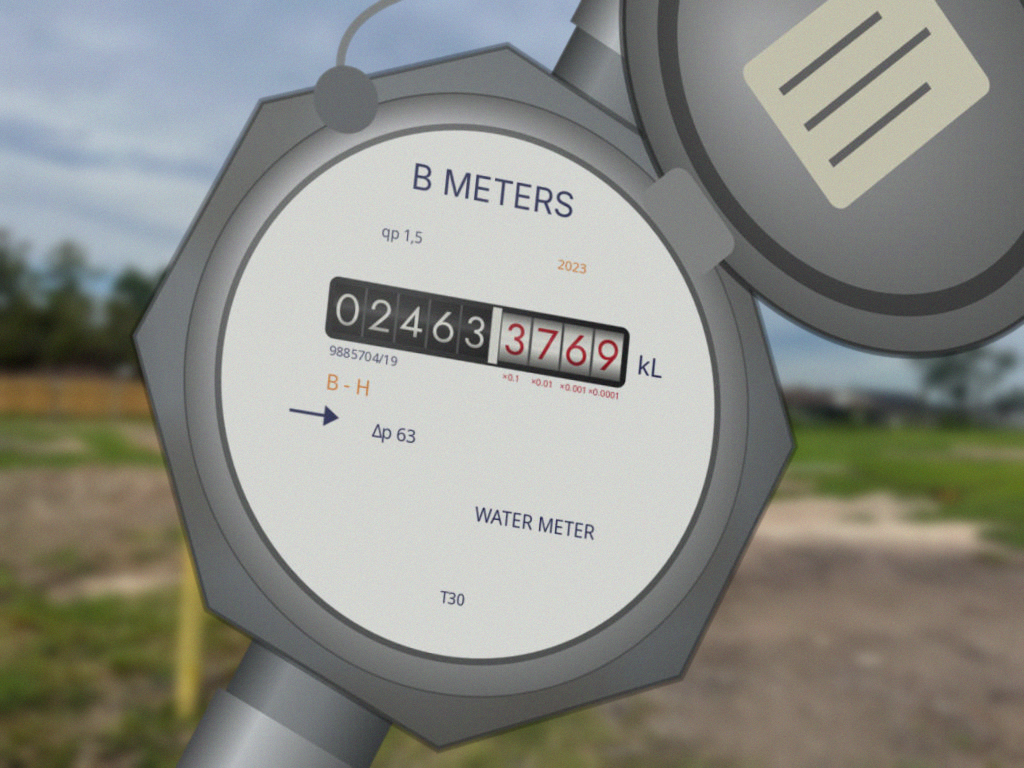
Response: 2463.3769 kL
